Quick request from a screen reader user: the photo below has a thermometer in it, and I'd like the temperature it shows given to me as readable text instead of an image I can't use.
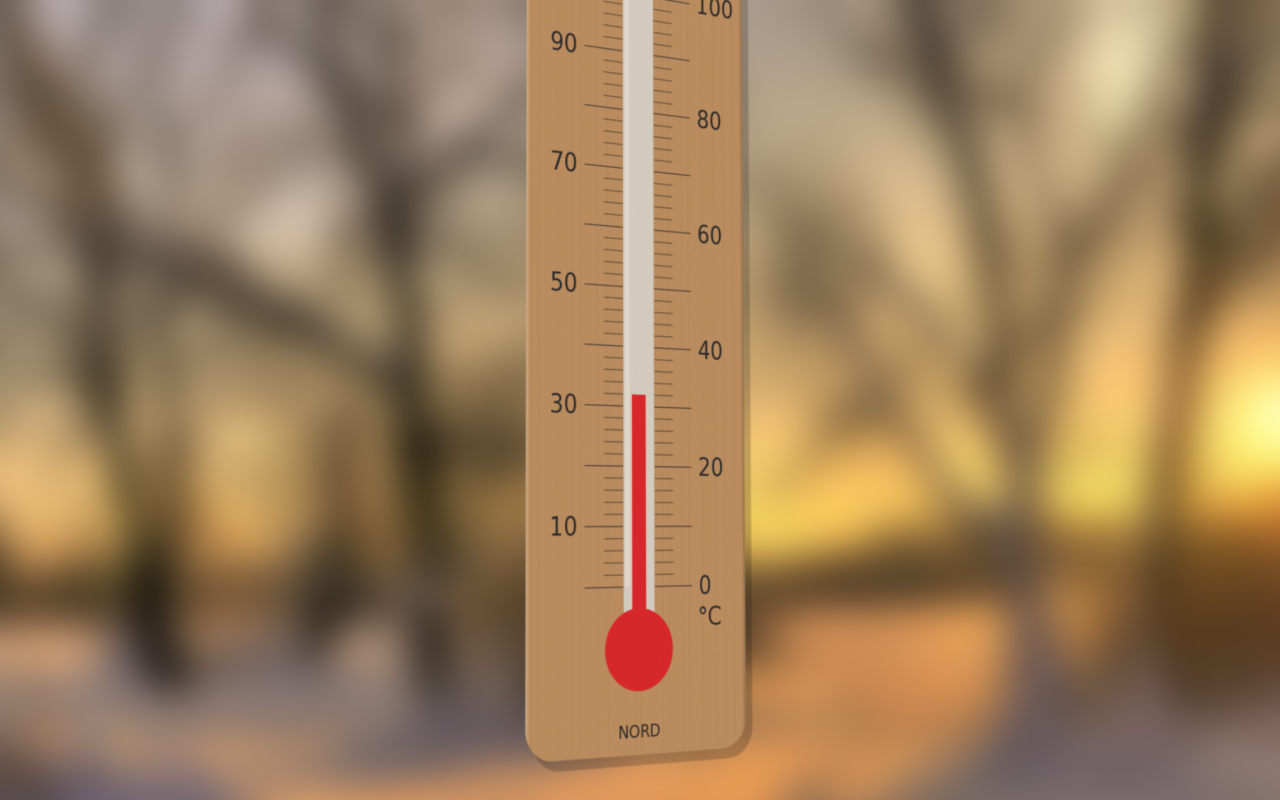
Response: 32 °C
